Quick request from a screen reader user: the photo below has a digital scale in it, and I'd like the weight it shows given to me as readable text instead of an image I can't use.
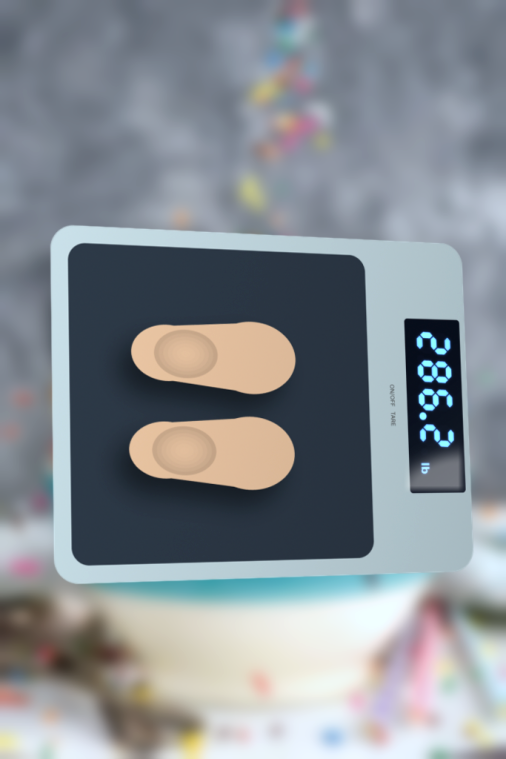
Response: 286.2 lb
